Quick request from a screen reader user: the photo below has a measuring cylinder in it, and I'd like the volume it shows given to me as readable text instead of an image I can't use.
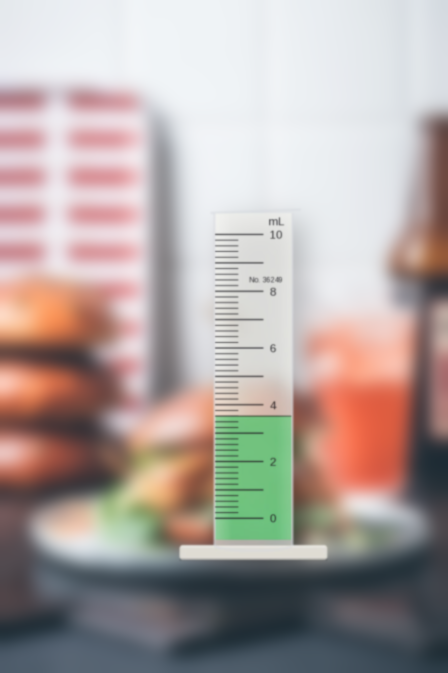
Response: 3.6 mL
